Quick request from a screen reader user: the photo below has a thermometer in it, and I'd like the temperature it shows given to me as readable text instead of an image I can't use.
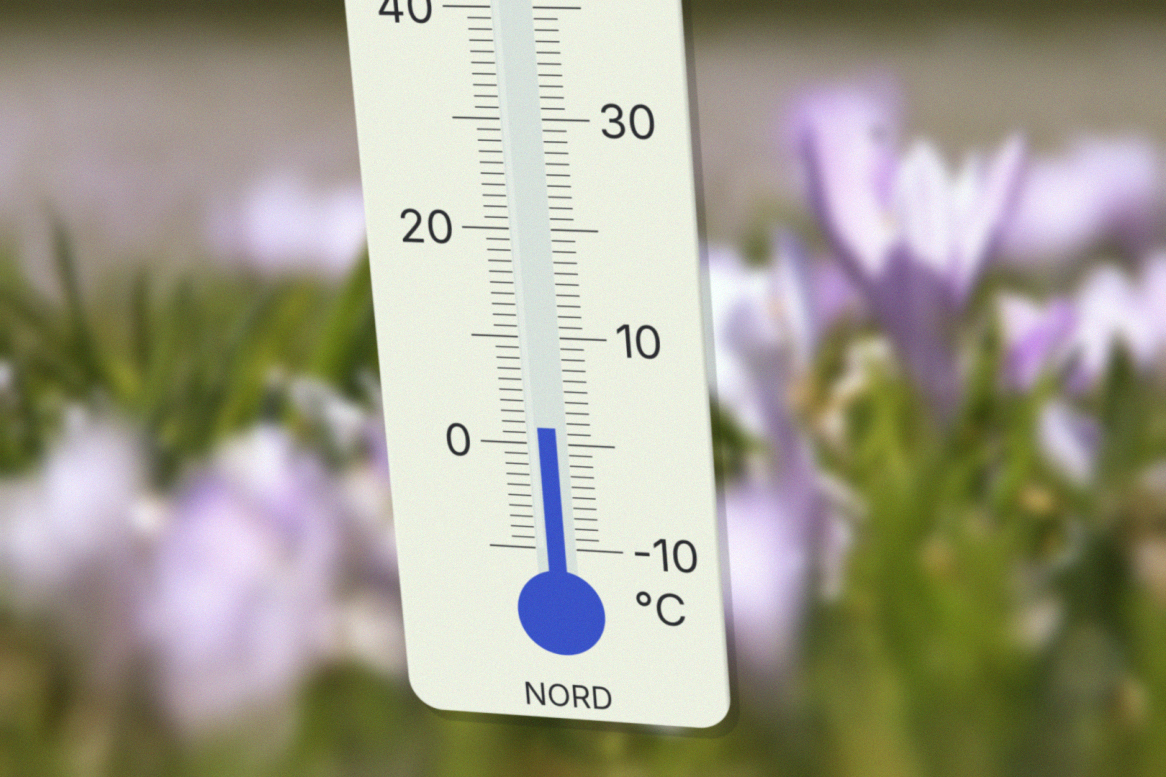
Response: 1.5 °C
